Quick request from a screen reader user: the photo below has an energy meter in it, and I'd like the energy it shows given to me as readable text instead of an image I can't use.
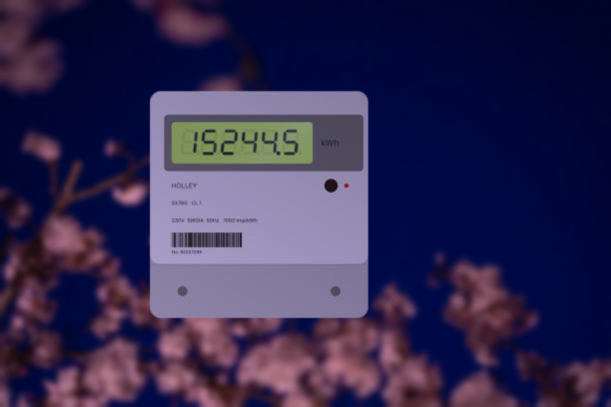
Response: 15244.5 kWh
